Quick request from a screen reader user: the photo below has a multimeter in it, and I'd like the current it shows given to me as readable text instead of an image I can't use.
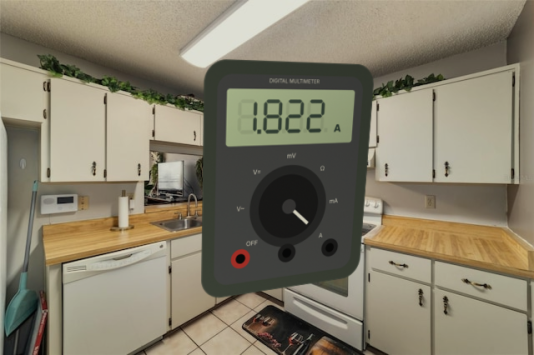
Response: 1.822 A
